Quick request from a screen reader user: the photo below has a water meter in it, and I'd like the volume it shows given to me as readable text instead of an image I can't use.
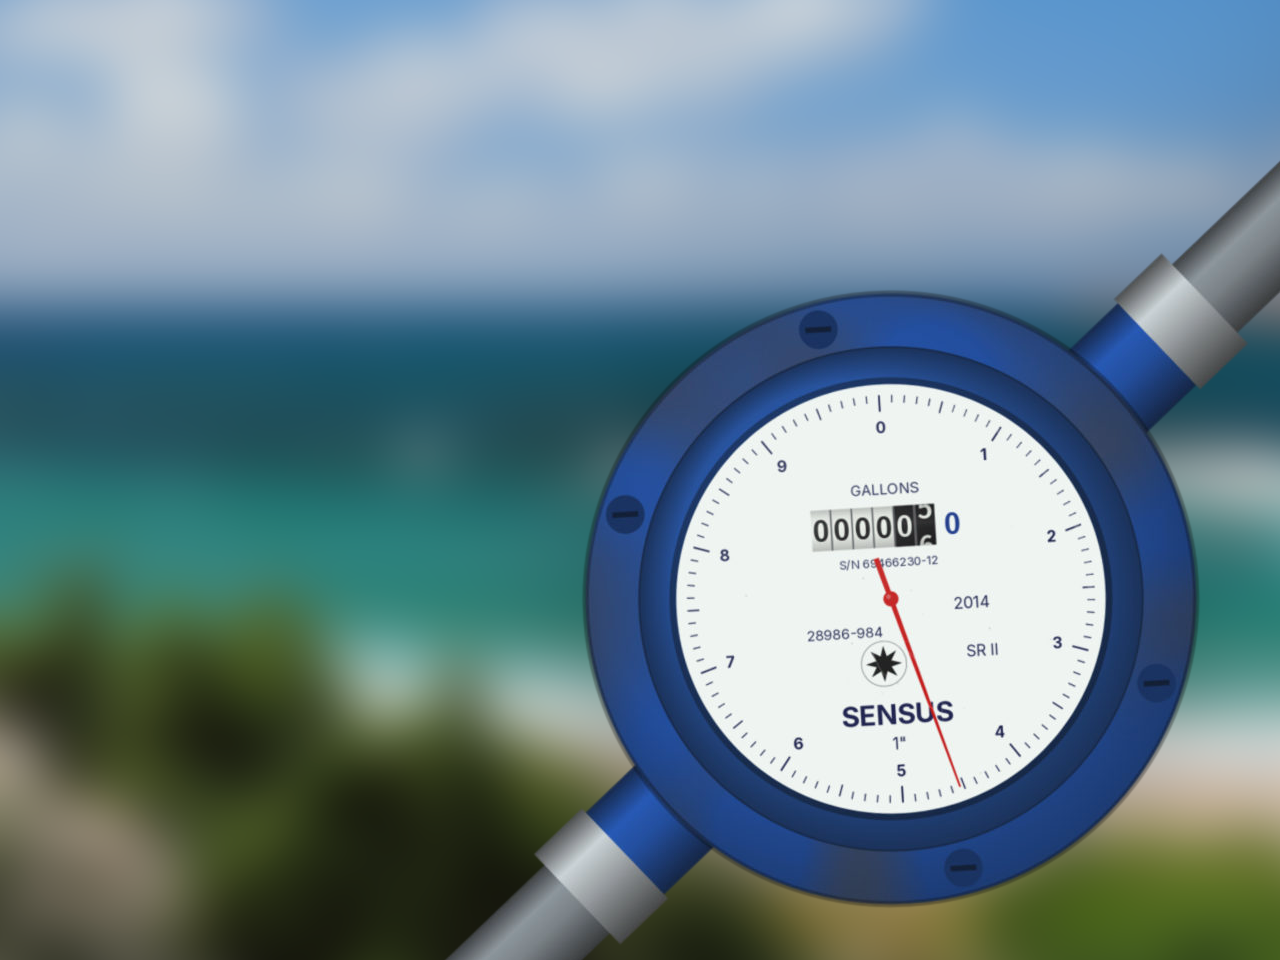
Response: 54.5 gal
